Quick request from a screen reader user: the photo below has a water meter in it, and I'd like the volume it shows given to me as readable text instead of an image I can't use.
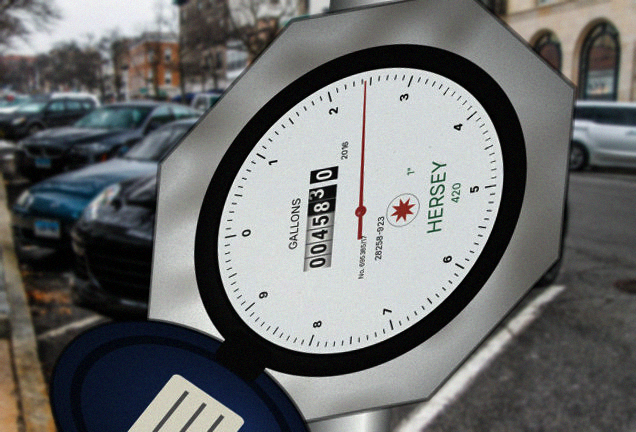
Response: 45832.4 gal
